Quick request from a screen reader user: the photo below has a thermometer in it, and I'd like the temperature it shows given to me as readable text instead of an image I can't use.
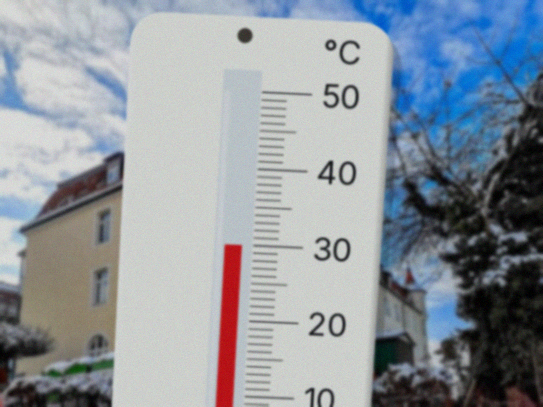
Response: 30 °C
